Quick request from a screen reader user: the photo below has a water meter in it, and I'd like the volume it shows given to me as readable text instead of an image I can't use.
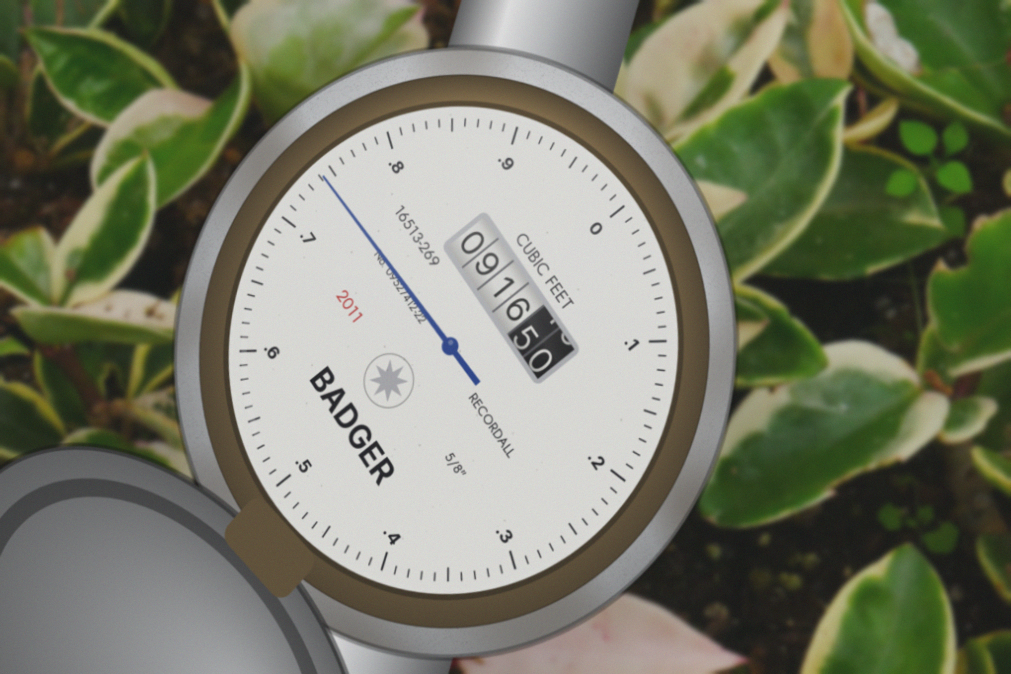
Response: 91649.74 ft³
